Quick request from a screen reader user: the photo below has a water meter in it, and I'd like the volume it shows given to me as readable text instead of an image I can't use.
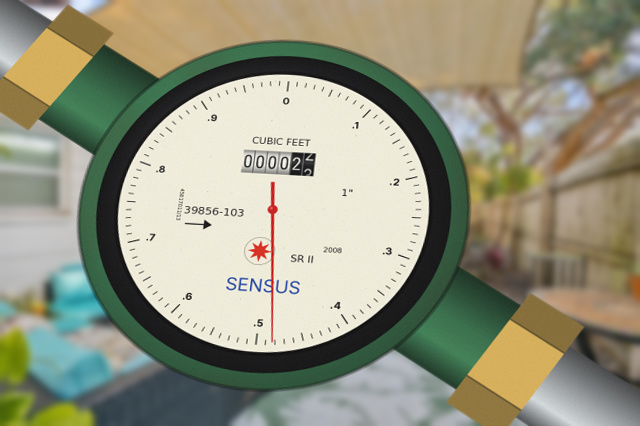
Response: 22.48 ft³
